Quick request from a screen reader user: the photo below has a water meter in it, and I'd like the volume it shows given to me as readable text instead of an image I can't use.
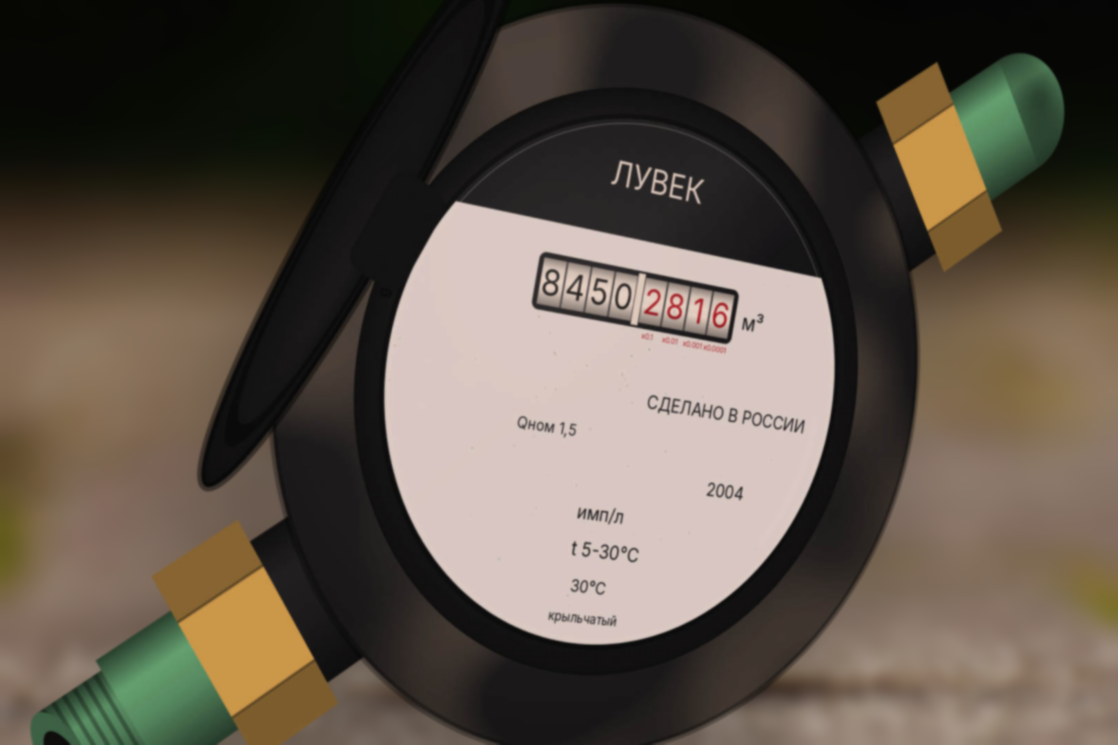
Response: 8450.2816 m³
